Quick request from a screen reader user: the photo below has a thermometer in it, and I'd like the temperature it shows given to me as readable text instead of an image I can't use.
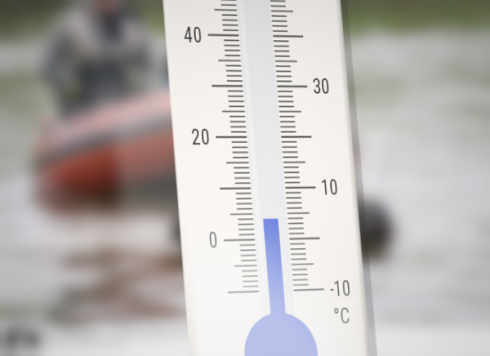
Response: 4 °C
